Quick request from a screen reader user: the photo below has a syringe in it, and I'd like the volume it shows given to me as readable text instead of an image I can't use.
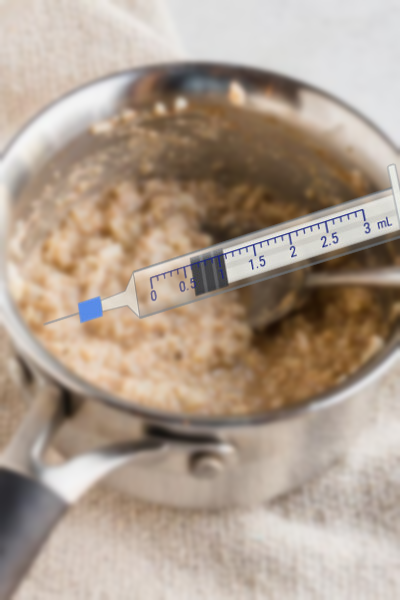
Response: 0.6 mL
